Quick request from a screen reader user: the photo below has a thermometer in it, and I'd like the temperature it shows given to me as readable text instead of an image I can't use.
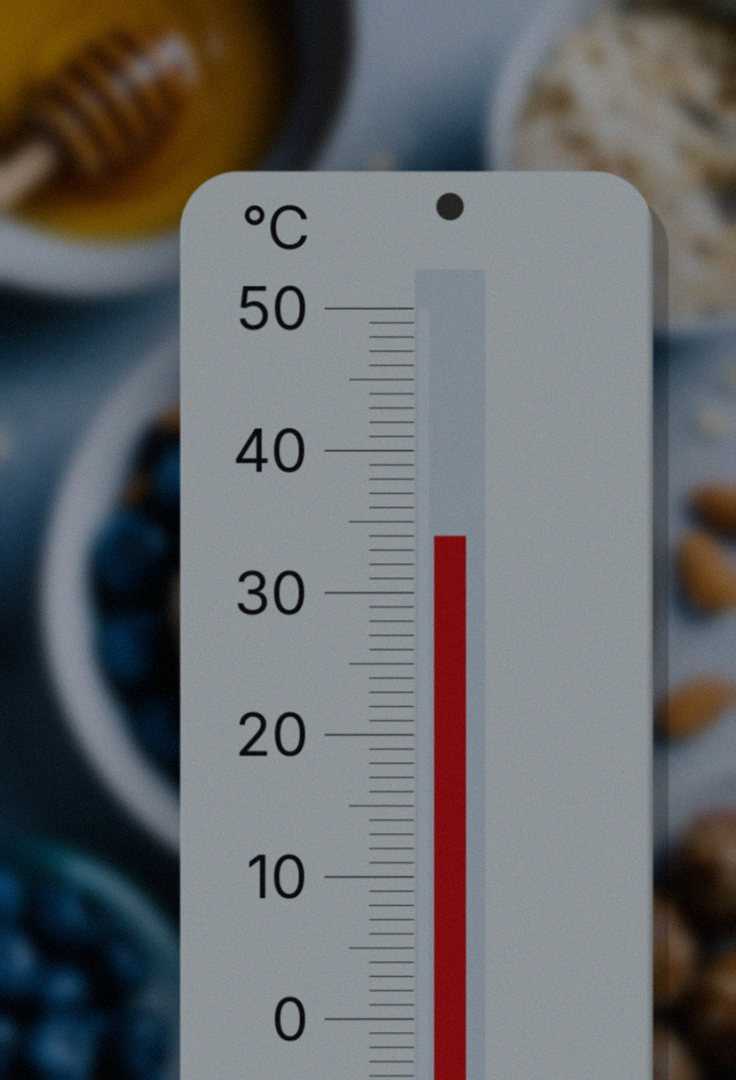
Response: 34 °C
